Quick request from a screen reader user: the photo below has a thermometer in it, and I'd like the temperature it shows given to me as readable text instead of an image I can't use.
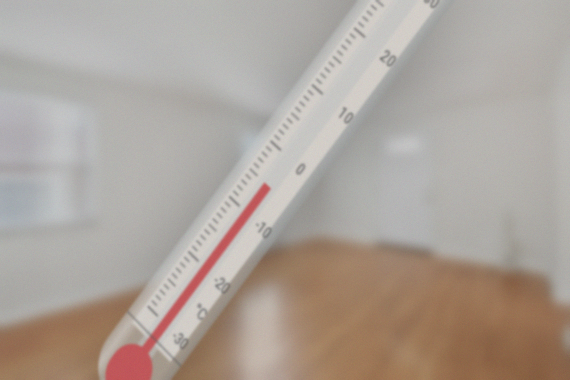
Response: -5 °C
